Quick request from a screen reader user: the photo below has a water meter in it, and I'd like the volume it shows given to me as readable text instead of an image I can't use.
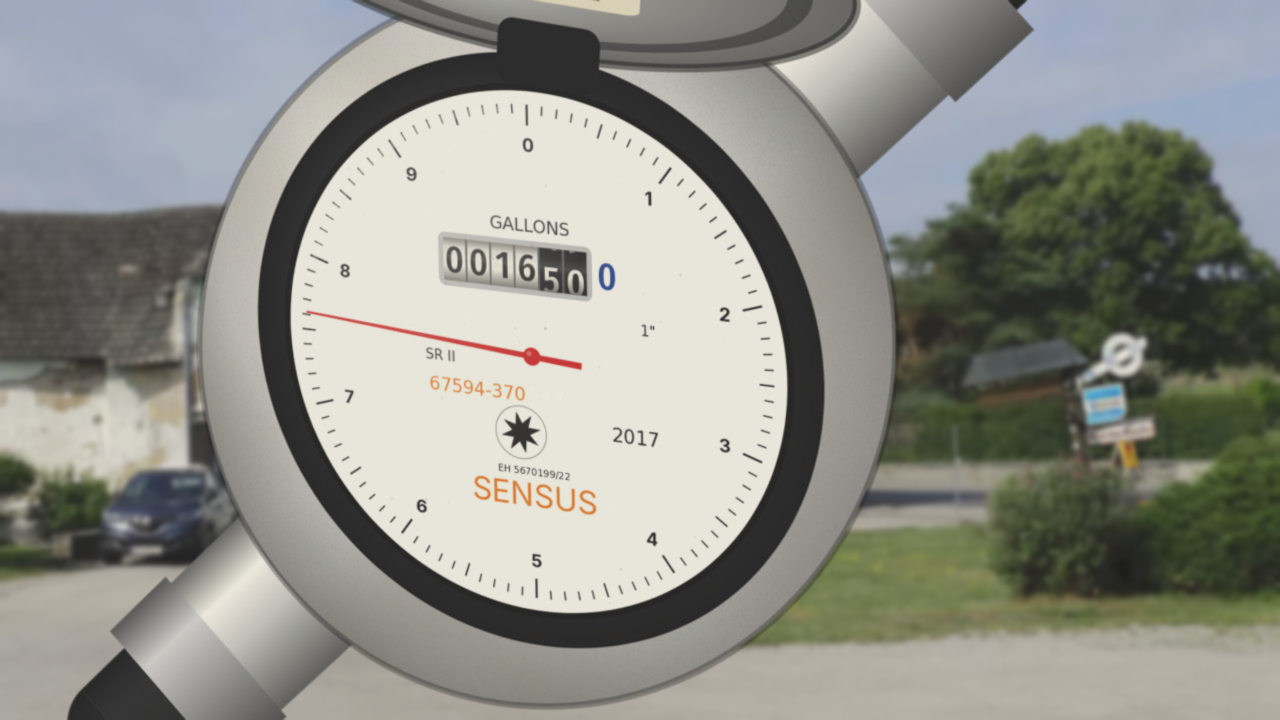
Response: 16497.6 gal
